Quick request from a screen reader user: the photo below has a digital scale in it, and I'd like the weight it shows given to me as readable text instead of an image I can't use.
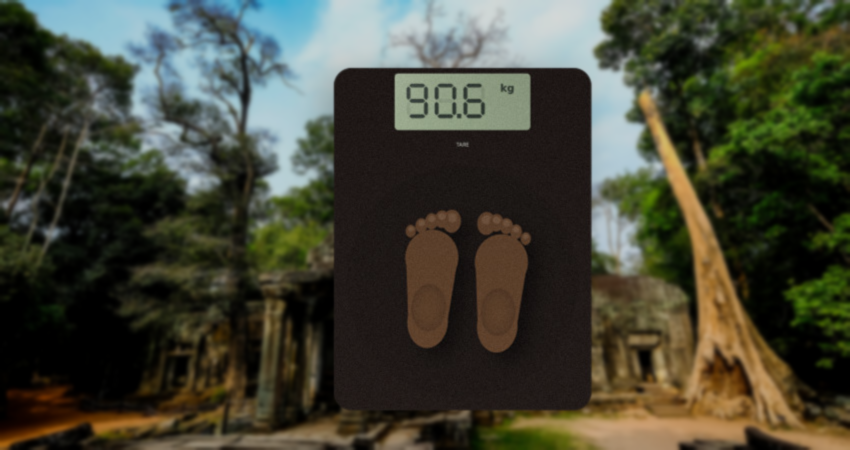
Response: 90.6 kg
